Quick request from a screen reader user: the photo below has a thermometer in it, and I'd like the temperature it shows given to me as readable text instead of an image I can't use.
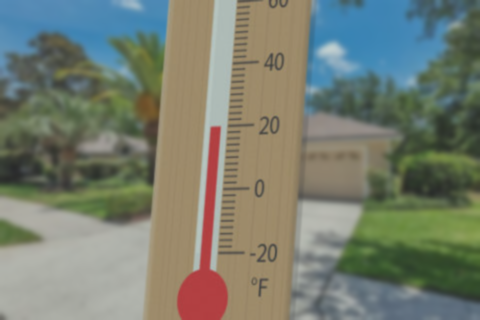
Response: 20 °F
